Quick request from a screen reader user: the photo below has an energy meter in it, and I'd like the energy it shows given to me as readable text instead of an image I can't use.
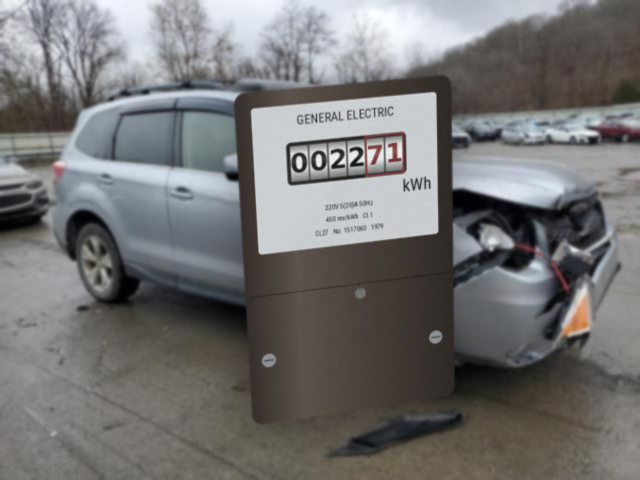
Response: 22.71 kWh
